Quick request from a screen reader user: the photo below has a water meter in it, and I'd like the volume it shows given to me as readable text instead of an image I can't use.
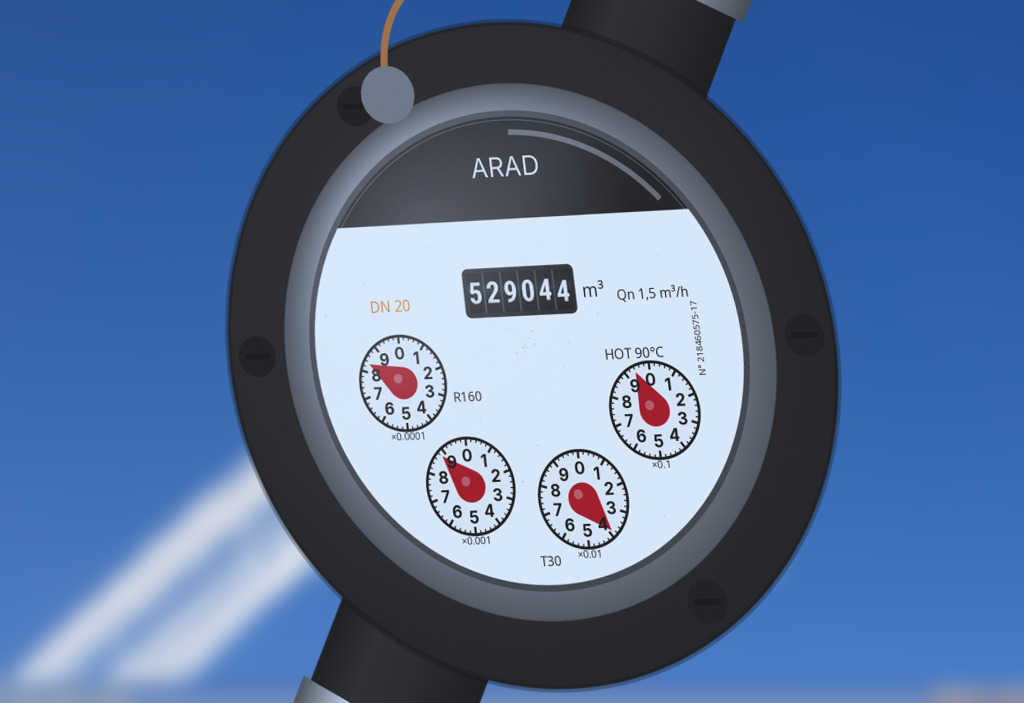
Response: 529043.9388 m³
